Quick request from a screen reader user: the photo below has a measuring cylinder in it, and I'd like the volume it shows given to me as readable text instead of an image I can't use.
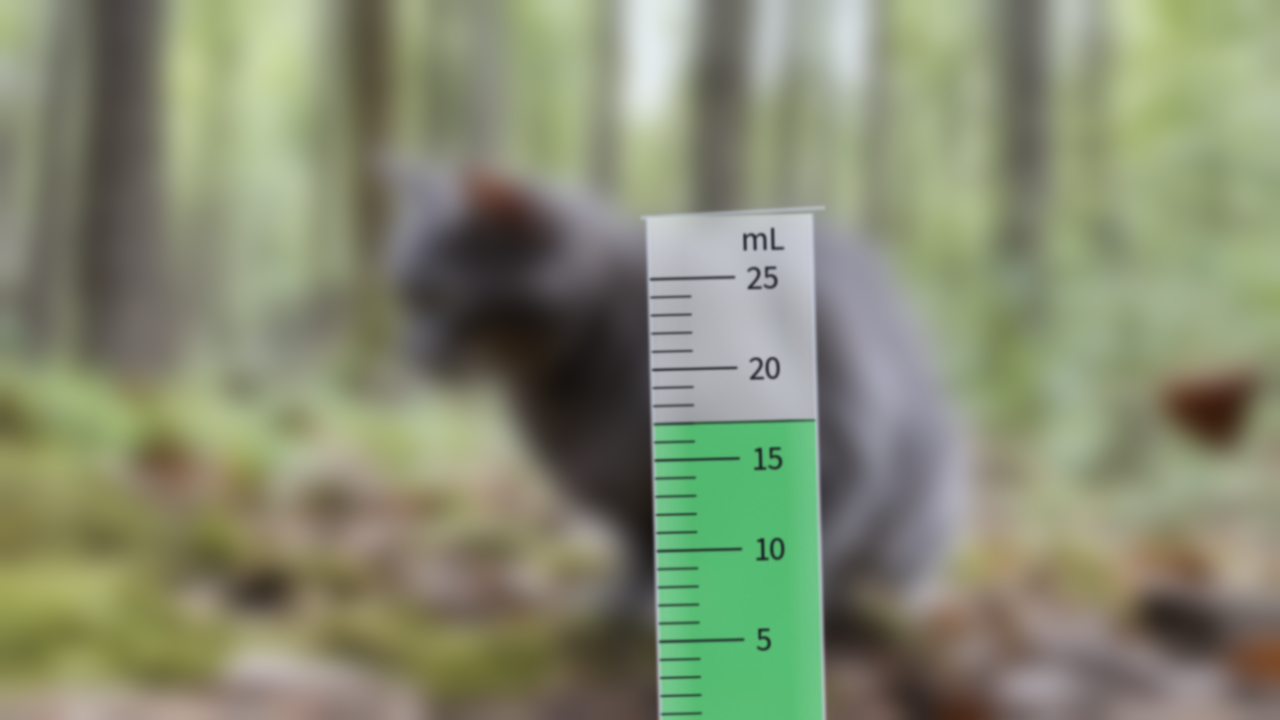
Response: 17 mL
